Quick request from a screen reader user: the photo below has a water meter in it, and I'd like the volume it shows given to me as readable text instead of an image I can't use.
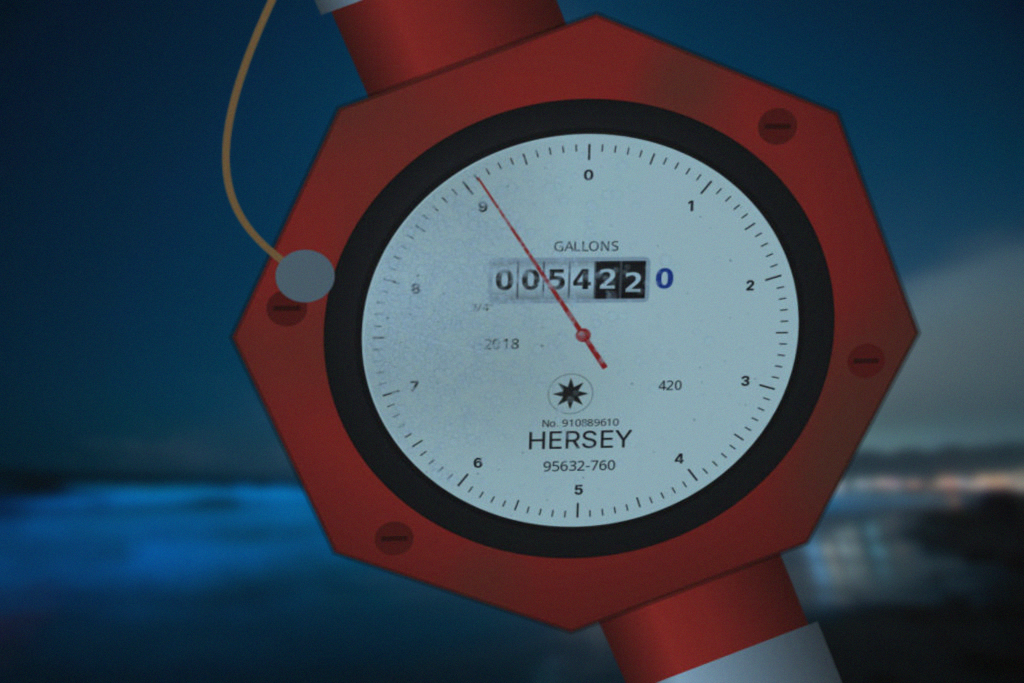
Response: 54219.1 gal
